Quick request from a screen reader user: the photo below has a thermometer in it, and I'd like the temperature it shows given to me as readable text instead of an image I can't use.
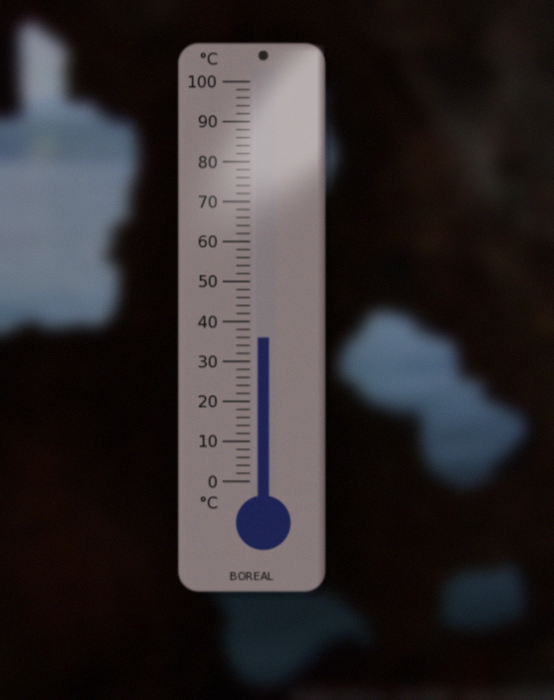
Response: 36 °C
